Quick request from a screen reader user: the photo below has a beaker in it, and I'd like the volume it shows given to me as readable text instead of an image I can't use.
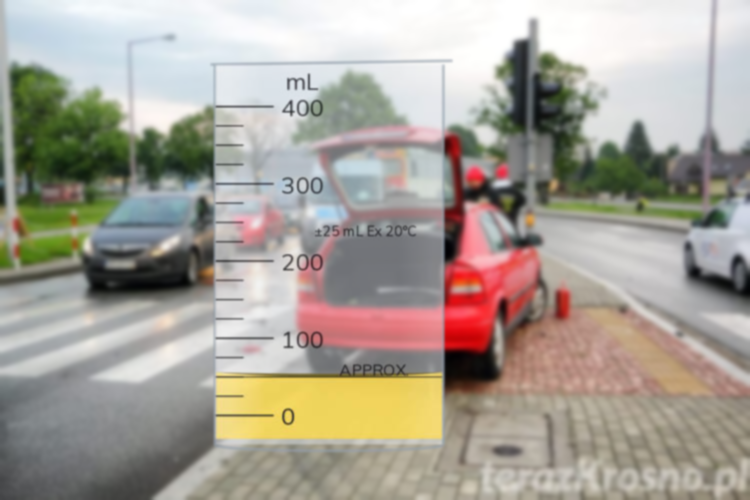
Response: 50 mL
